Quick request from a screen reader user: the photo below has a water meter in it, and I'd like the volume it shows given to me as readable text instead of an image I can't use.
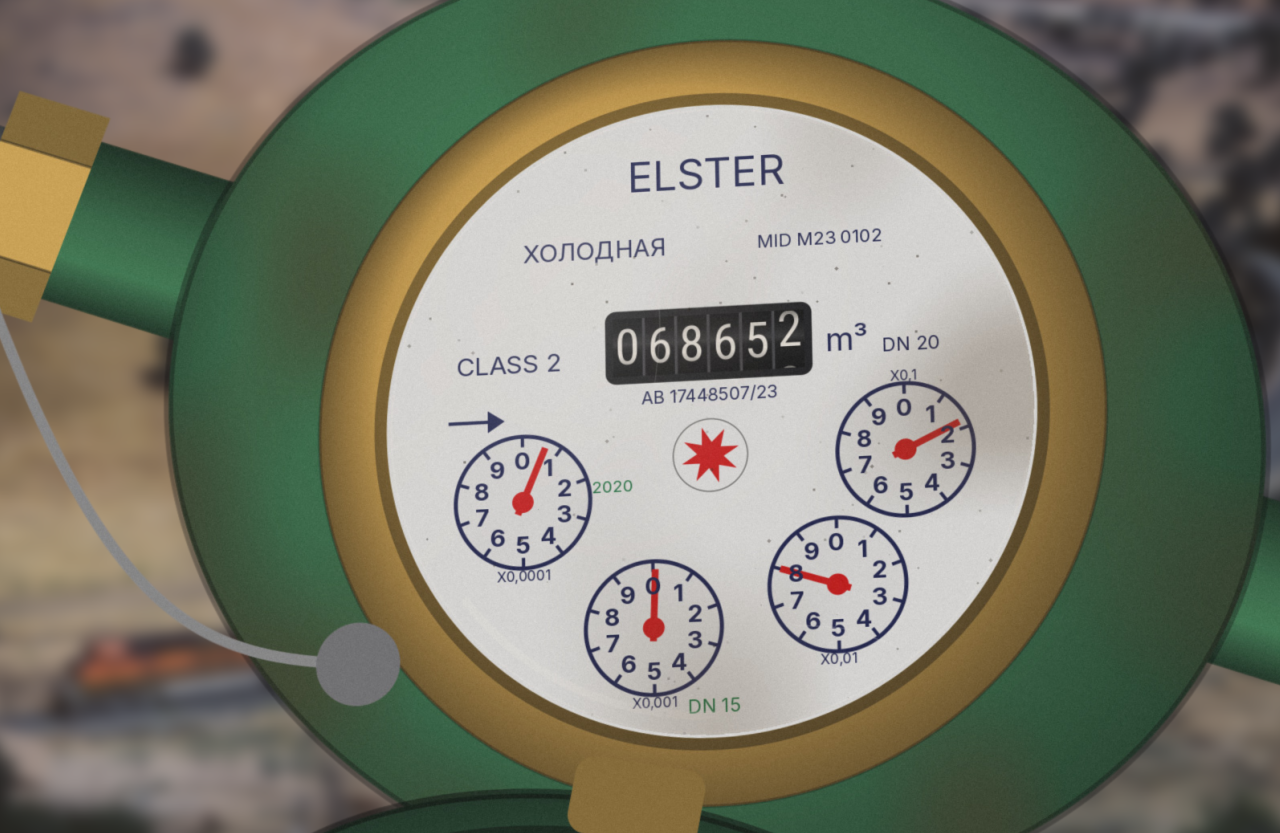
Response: 68652.1800 m³
